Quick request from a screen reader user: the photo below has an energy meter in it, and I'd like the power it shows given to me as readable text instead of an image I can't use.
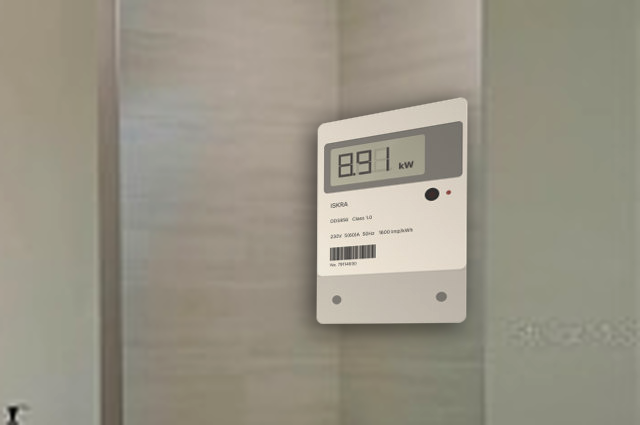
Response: 8.91 kW
